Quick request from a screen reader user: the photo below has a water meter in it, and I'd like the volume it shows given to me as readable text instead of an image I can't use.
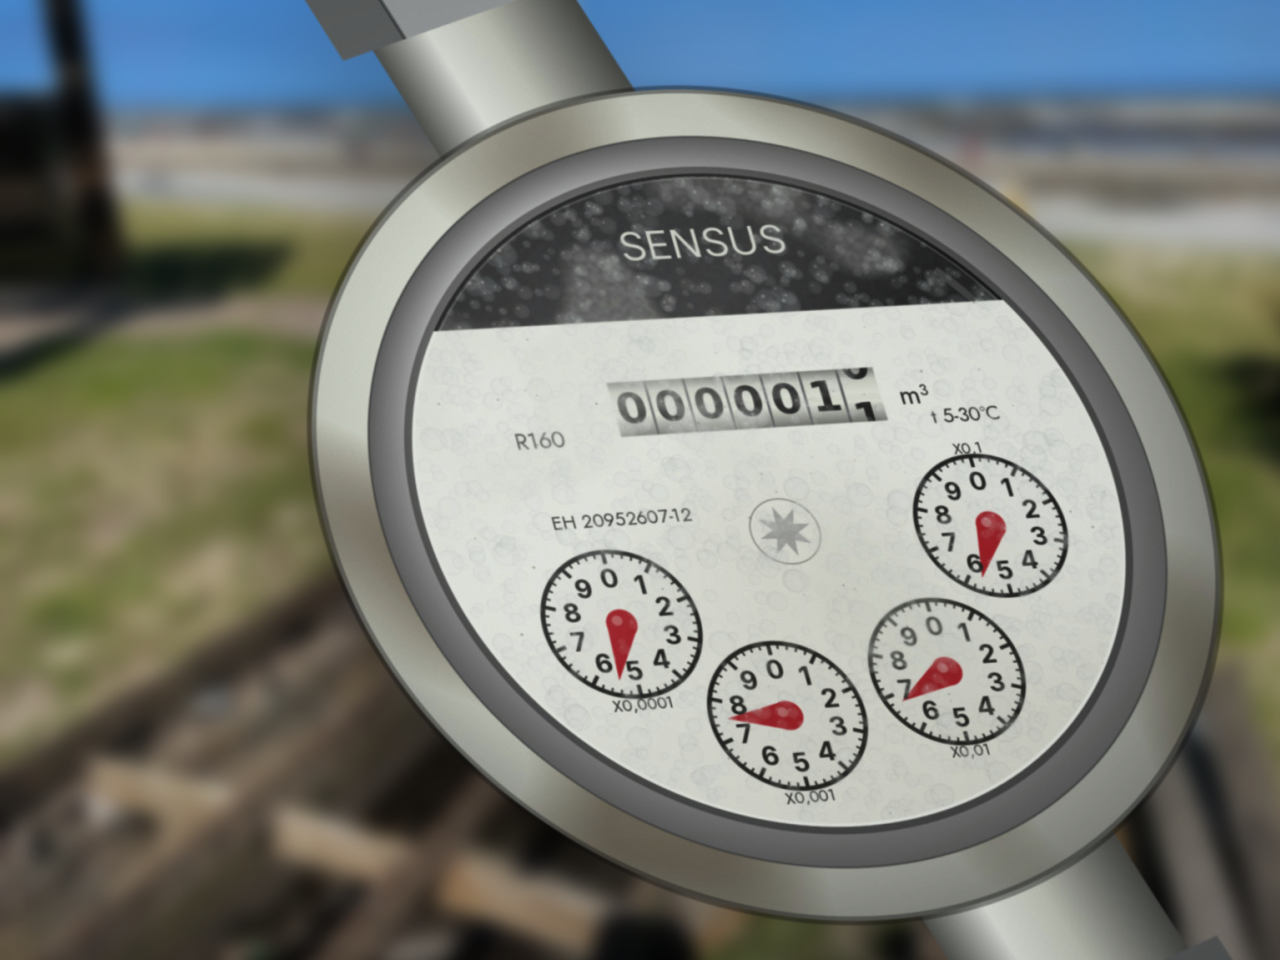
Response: 10.5675 m³
